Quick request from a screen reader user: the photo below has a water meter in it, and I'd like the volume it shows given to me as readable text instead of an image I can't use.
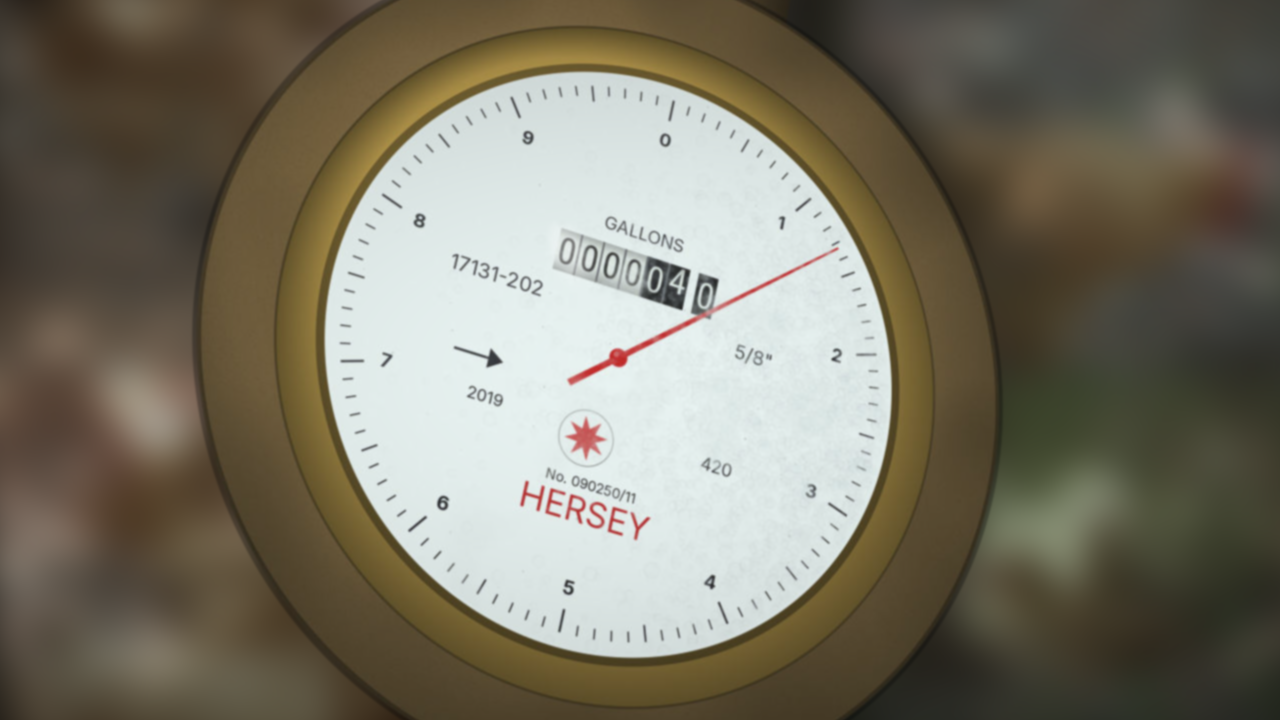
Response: 41.3 gal
